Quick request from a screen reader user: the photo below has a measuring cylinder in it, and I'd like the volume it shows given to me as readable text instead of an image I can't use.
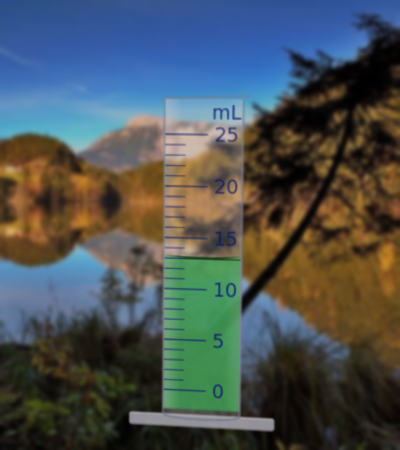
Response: 13 mL
